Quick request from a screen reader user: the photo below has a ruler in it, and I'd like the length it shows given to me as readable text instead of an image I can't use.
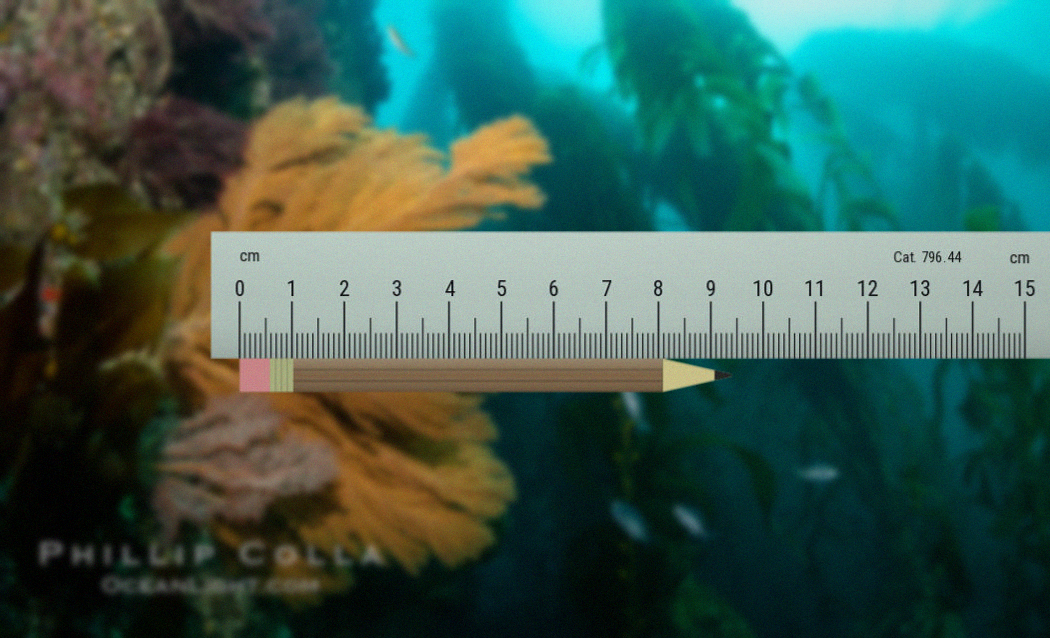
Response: 9.4 cm
